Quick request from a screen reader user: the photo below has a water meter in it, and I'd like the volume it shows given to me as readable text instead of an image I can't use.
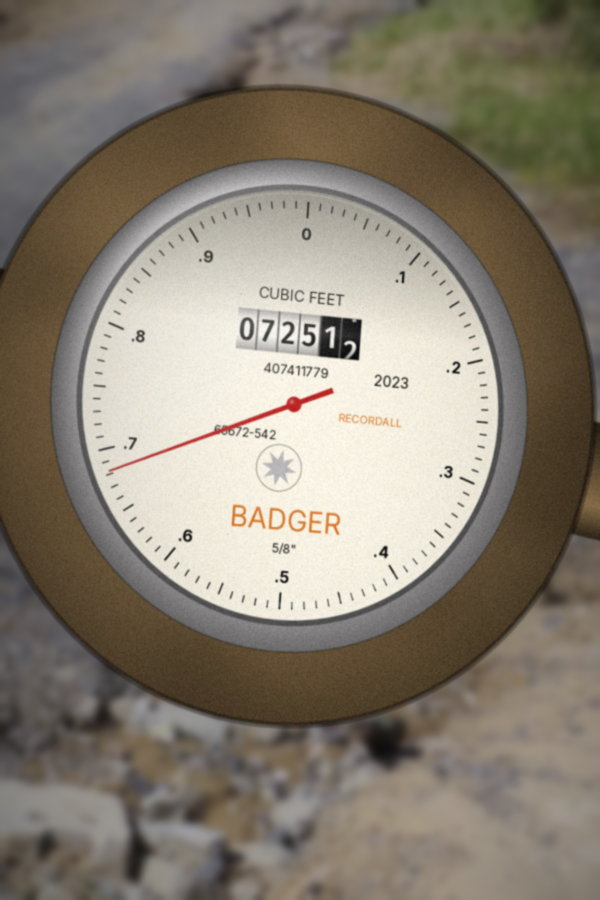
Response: 72511.68 ft³
